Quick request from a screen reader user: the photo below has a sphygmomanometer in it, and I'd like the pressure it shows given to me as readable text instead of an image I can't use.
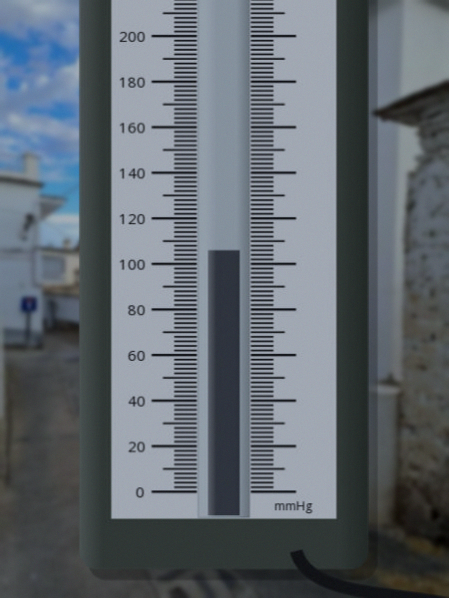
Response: 106 mmHg
